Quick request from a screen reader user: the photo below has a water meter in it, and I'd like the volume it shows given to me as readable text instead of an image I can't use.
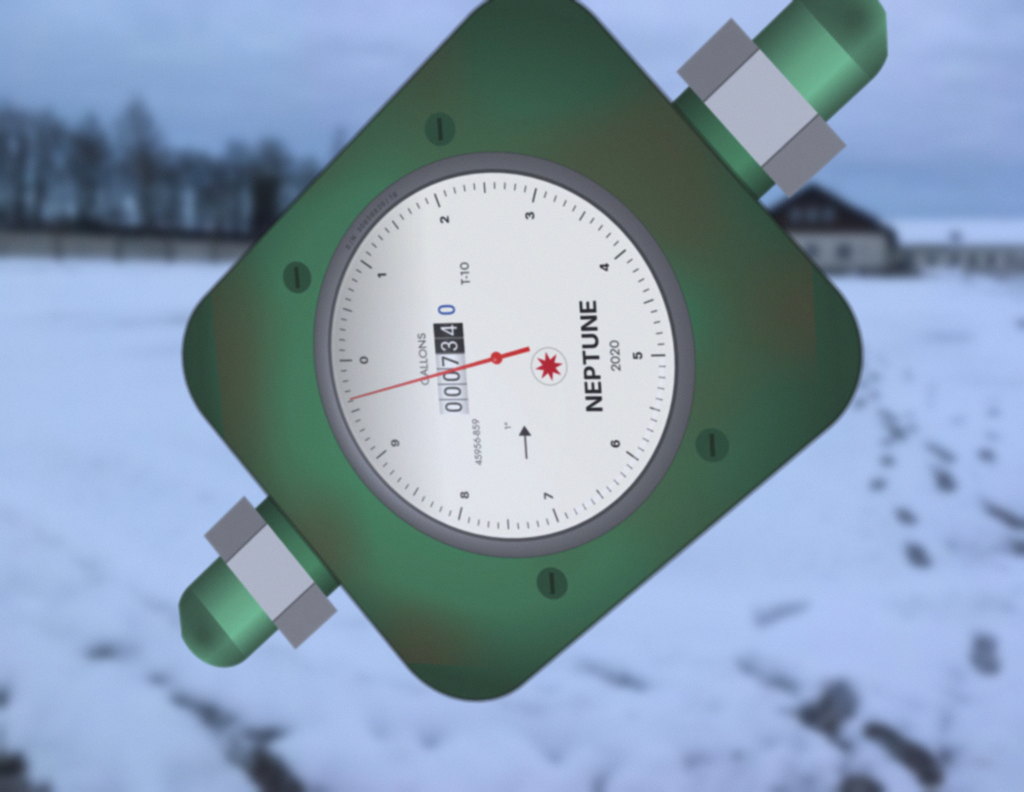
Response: 7339.6 gal
